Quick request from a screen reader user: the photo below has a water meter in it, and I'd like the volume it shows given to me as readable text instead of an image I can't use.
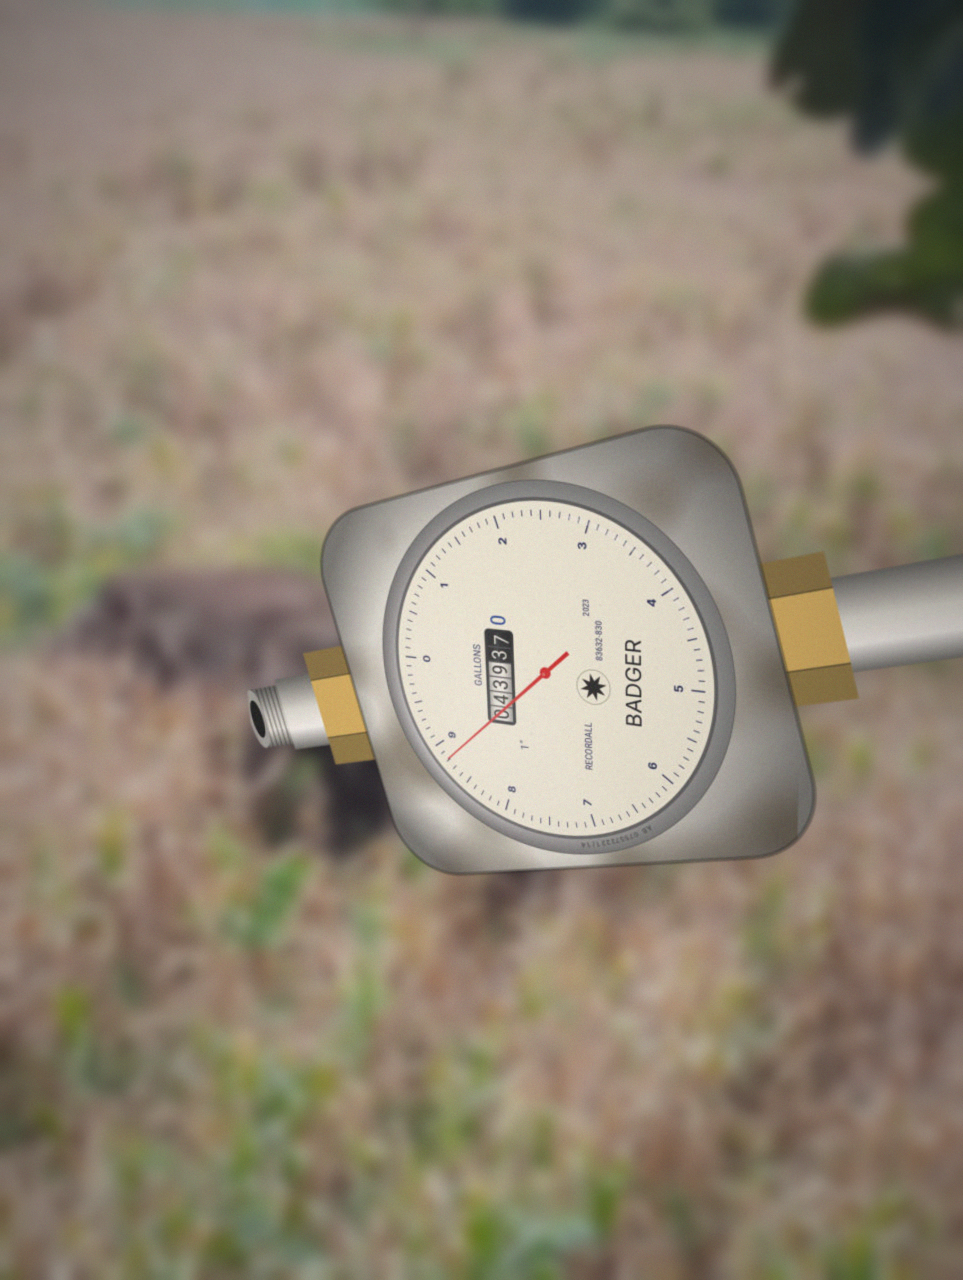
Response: 439368.8 gal
